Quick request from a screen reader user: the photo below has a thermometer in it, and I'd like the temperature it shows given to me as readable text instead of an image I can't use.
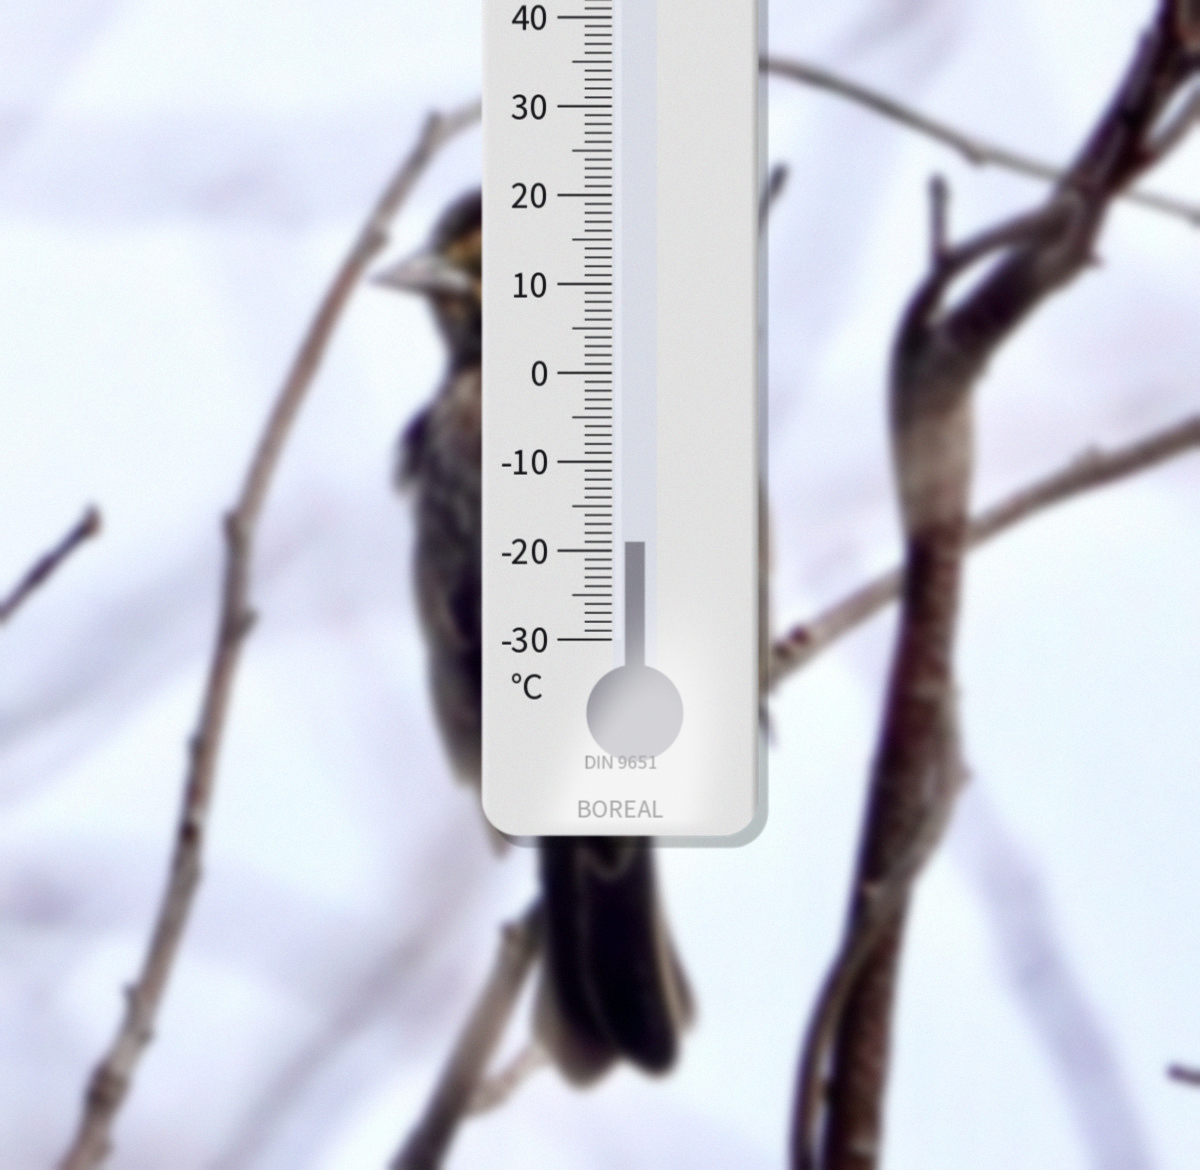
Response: -19 °C
